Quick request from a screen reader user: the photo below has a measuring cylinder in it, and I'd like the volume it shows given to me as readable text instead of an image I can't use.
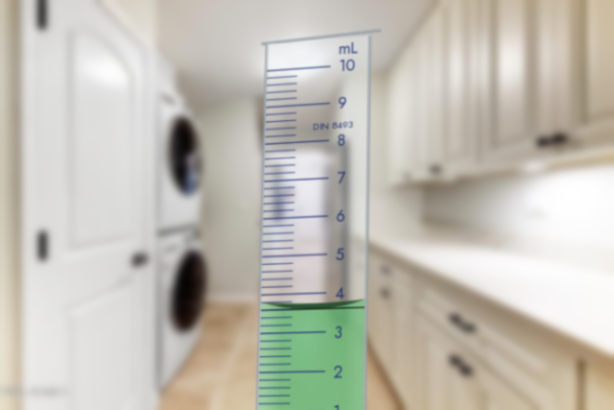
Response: 3.6 mL
